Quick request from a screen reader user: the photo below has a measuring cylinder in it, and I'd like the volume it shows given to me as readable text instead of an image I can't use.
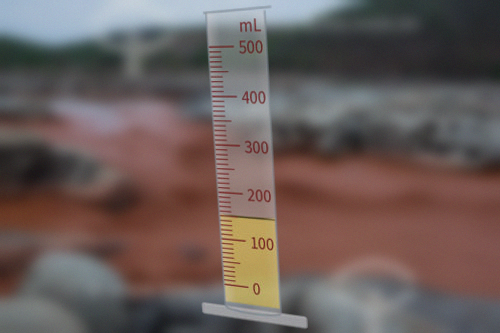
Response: 150 mL
